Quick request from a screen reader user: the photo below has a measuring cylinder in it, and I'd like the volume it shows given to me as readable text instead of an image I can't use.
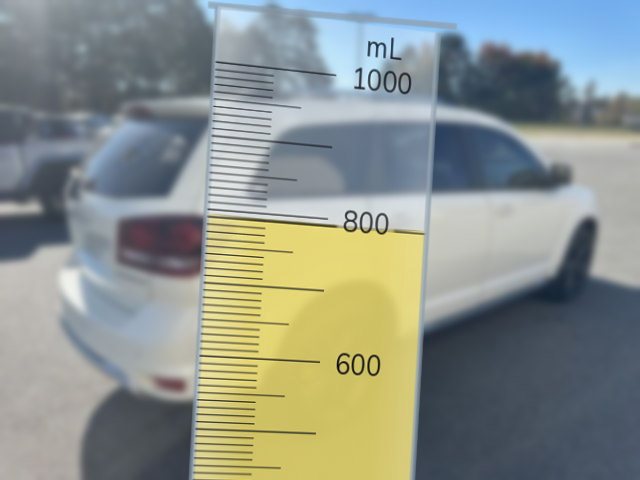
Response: 790 mL
